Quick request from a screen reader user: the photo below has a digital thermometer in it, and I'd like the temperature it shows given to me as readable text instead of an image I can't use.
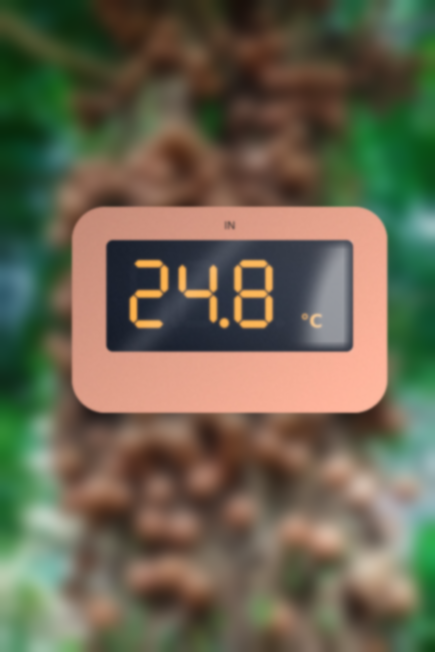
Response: 24.8 °C
